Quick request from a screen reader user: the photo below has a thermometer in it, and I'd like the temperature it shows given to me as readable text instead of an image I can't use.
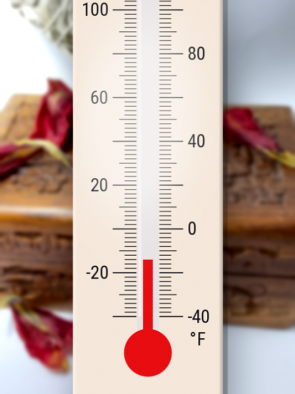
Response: -14 °F
